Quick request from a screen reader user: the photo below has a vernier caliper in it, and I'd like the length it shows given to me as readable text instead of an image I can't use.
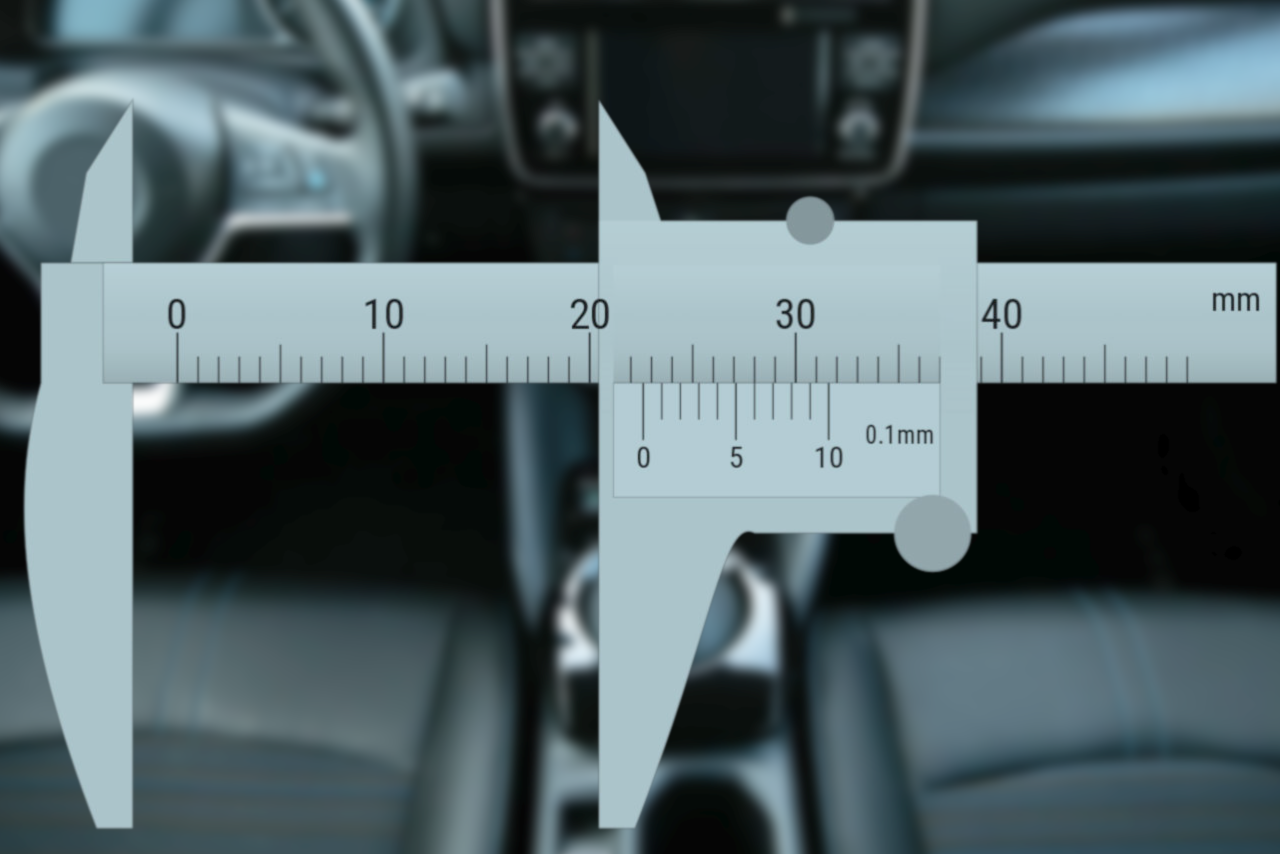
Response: 22.6 mm
